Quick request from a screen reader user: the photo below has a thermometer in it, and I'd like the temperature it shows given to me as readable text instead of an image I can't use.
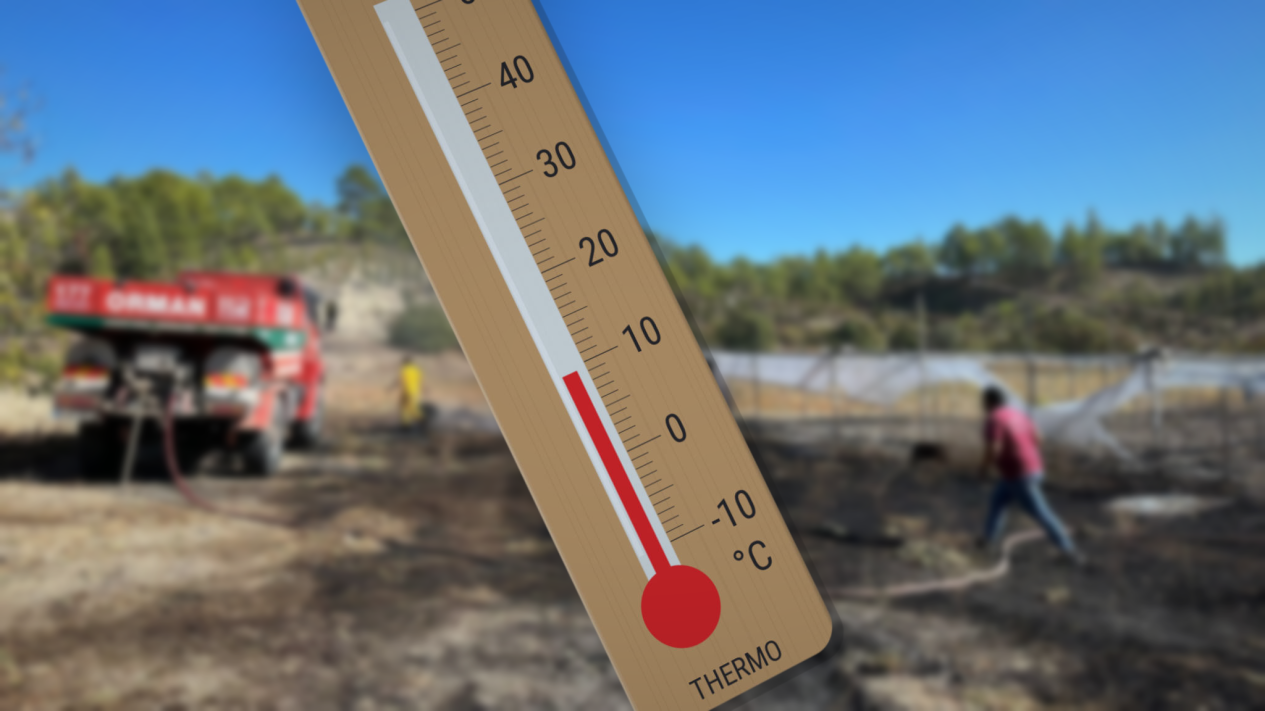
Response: 9.5 °C
